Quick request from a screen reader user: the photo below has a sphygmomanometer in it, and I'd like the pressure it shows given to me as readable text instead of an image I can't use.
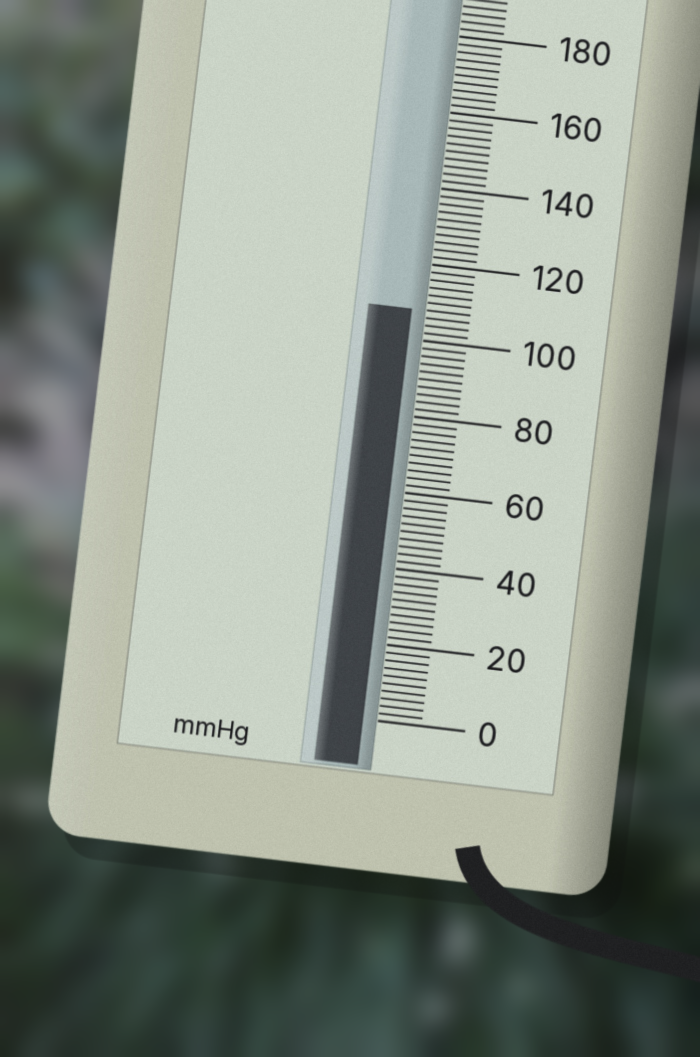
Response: 108 mmHg
